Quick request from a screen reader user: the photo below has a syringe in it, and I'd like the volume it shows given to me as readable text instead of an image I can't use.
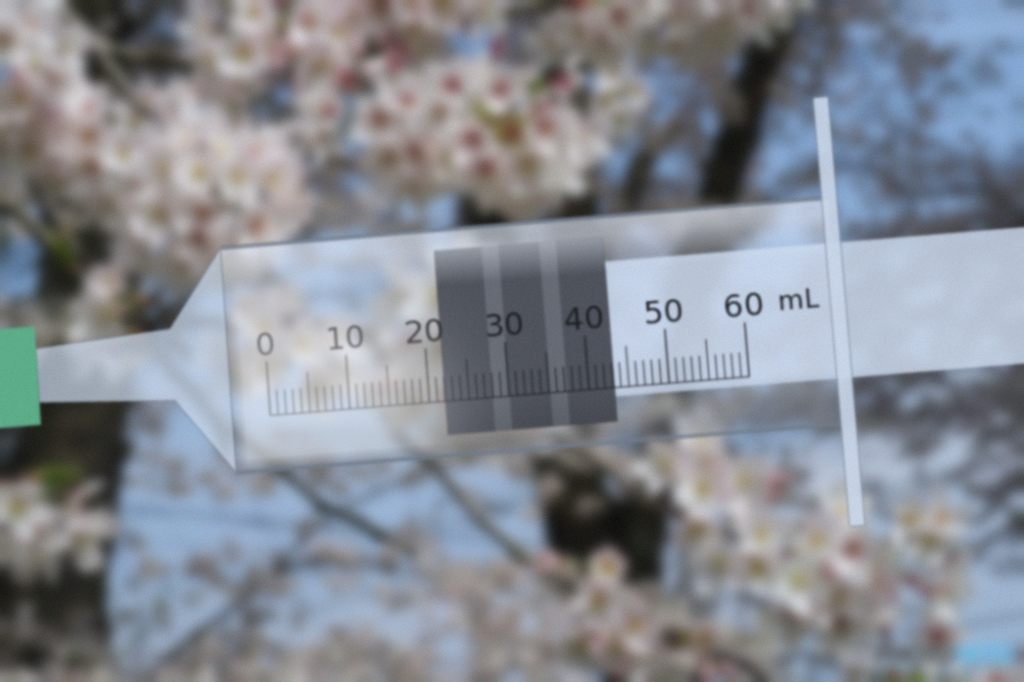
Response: 22 mL
